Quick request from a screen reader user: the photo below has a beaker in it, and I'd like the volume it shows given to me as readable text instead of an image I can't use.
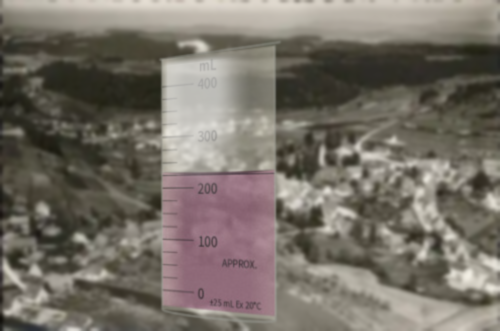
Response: 225 mL
